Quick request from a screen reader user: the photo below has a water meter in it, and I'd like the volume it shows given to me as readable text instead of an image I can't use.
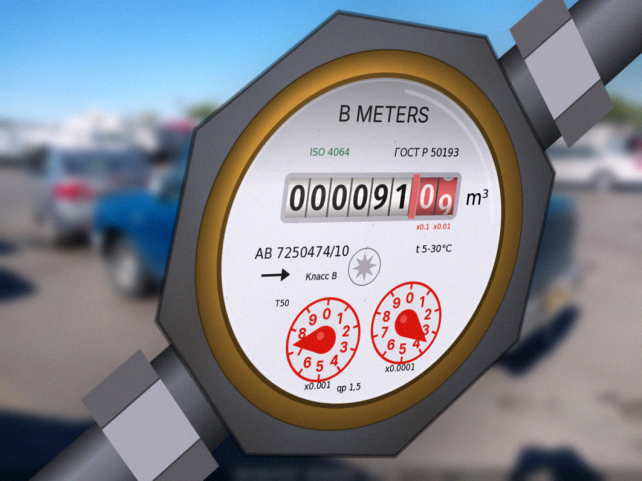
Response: 91.0873 m³
